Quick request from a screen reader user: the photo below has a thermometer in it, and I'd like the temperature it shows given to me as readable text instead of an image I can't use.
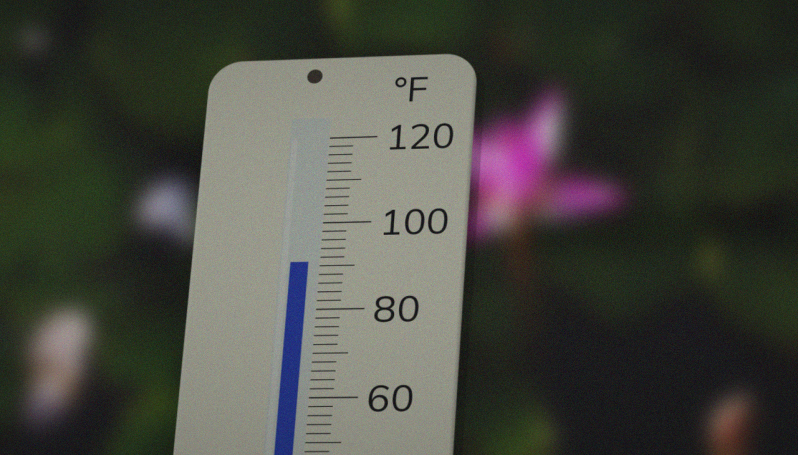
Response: 91 °F
